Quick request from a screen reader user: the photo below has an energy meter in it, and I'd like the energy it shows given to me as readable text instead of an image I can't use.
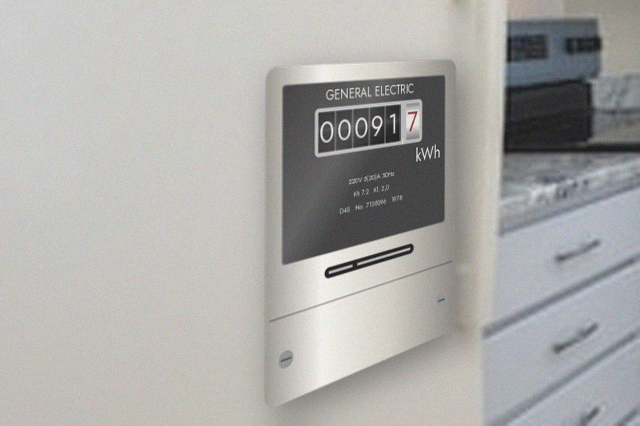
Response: 91.7 kWh
